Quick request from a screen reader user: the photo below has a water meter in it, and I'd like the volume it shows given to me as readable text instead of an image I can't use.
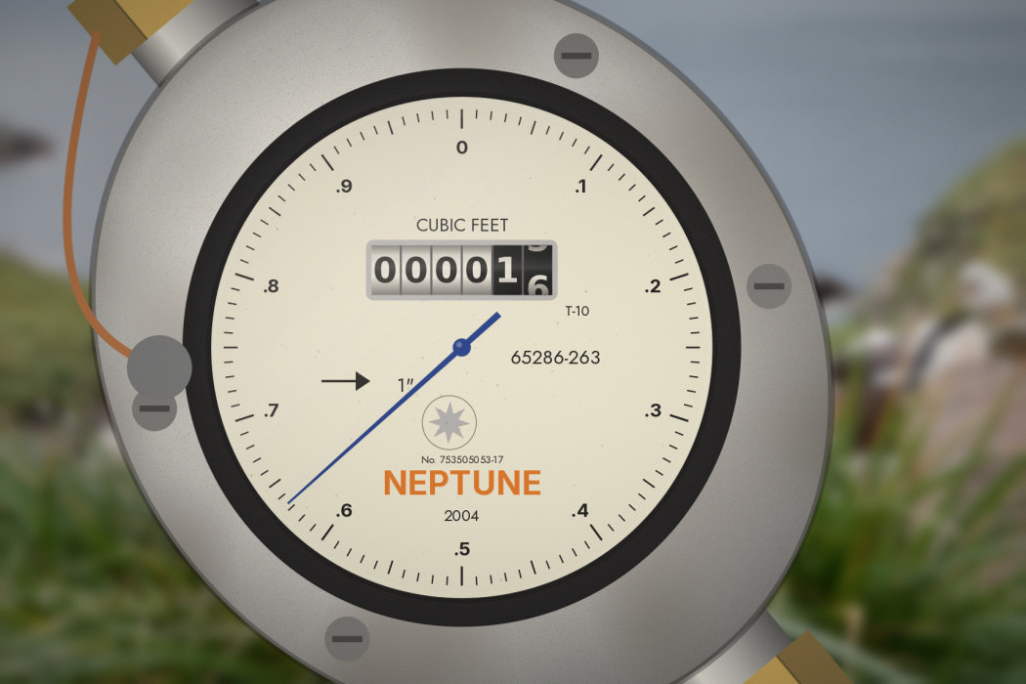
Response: 15.63 ft³
